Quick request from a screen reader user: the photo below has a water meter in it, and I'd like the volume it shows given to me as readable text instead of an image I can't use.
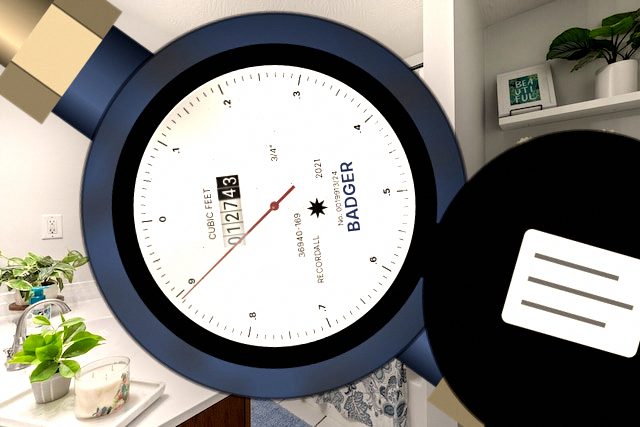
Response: 12742.89 ft³
